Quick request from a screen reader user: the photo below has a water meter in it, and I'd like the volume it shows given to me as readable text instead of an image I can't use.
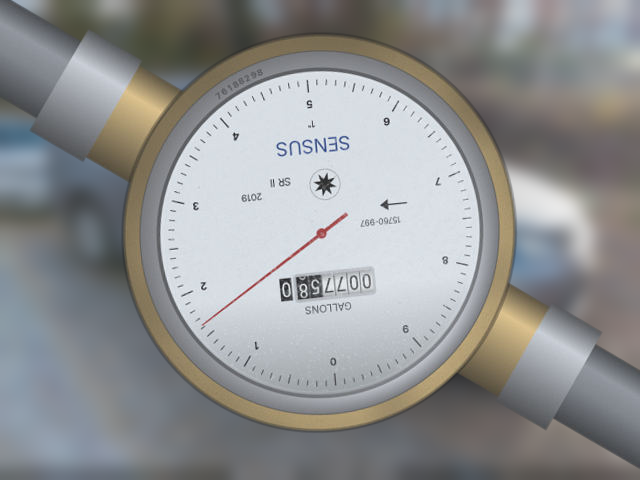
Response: 77581.6 gal
